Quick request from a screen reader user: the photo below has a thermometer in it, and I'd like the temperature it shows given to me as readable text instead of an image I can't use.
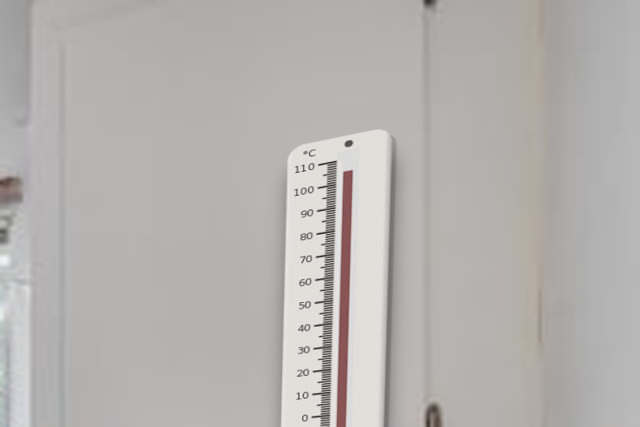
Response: 105 °C
